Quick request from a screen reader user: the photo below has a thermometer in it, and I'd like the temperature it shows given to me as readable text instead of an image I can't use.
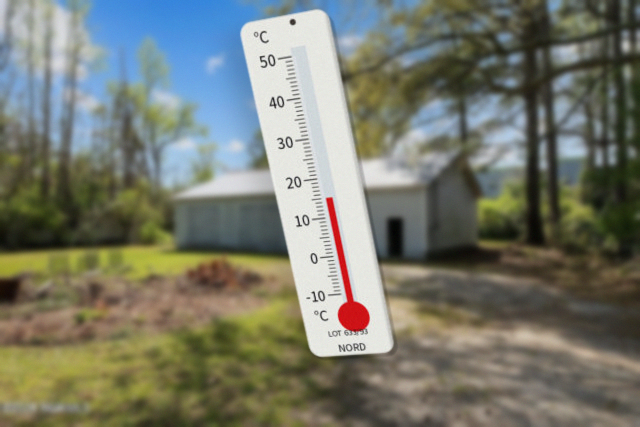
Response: 15 °C
